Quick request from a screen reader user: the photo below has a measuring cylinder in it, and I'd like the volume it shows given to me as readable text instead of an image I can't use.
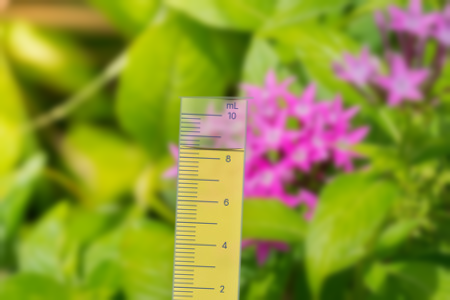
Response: 8.4 mL
